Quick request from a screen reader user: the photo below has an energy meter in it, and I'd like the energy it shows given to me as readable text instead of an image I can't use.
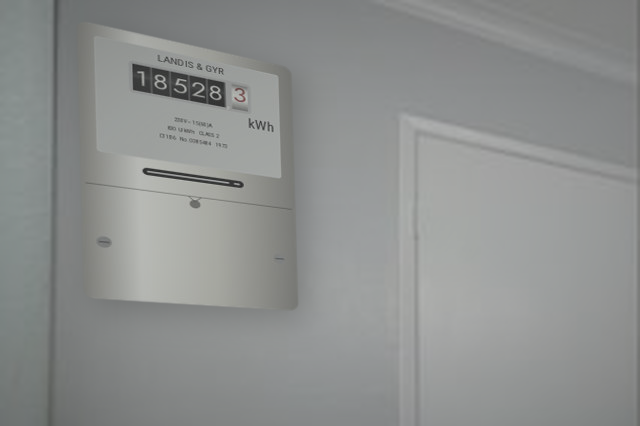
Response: 18528.3 kWh
